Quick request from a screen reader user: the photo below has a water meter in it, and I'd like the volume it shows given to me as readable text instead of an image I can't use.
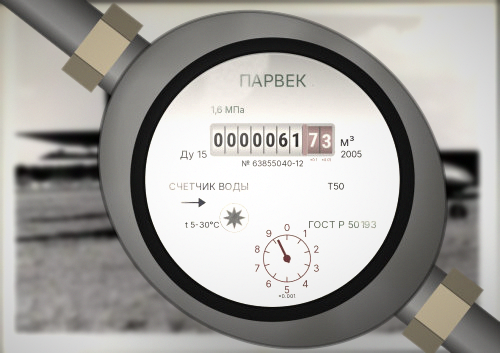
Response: 61.729 m³
